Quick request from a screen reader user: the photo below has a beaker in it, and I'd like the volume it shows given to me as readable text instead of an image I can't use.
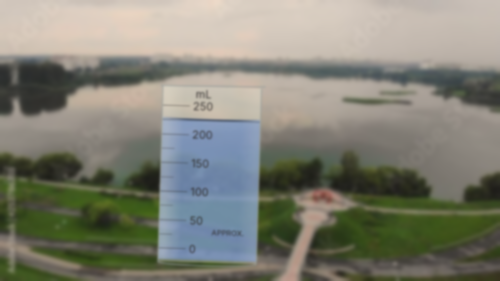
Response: 225 mL
